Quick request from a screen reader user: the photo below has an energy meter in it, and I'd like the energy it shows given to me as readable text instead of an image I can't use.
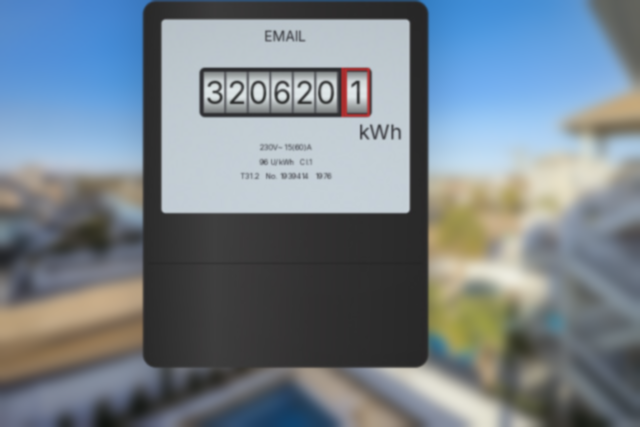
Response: 320620.1 kWh
